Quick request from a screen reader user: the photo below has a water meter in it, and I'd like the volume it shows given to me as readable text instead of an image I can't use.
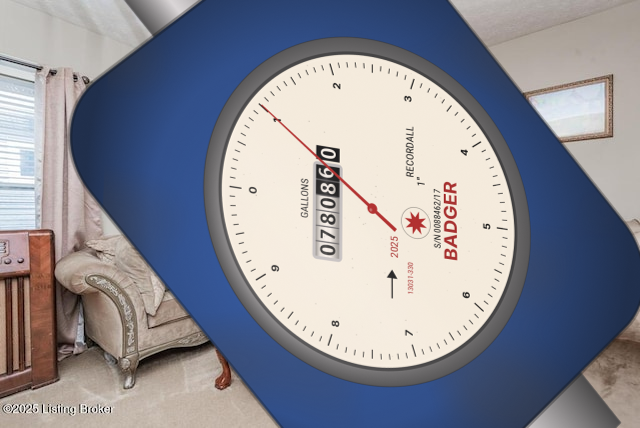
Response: 780861.0 gal
